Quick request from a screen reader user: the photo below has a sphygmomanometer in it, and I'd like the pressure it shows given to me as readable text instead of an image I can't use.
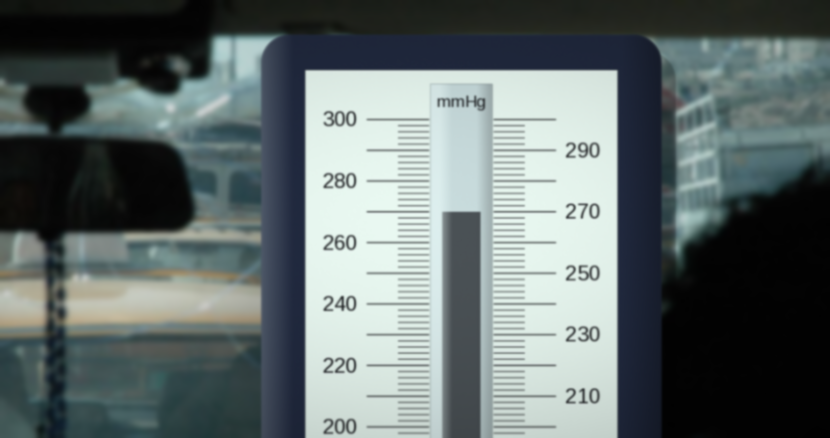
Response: 270 mmHg
